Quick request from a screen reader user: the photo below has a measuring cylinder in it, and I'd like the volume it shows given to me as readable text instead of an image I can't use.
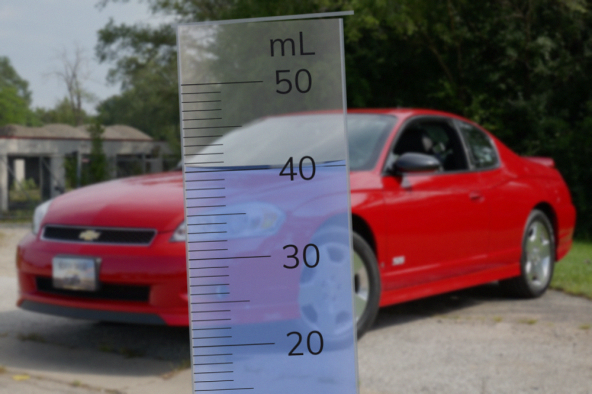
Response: 40 mL
